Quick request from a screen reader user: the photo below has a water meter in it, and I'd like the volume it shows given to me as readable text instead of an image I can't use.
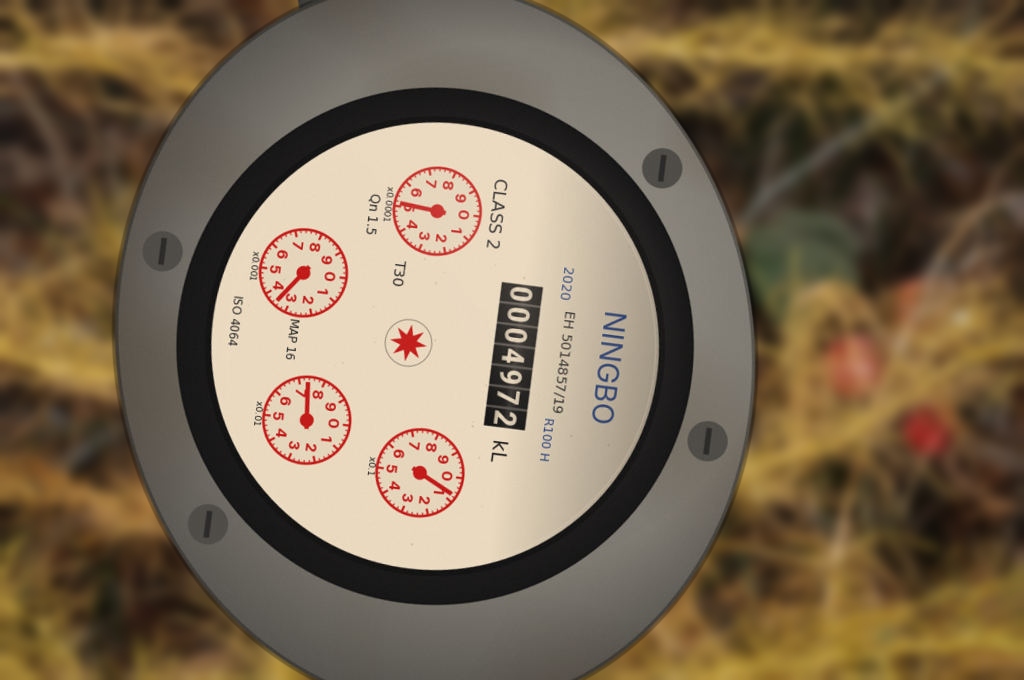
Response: 4972.0735 kL
